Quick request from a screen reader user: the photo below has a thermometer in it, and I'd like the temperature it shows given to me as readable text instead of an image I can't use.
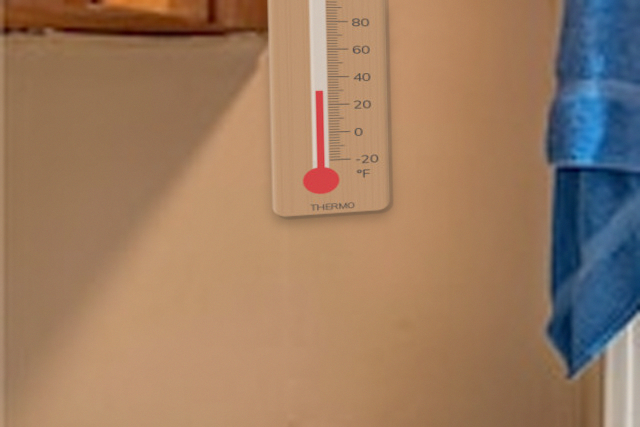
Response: 30 °F
